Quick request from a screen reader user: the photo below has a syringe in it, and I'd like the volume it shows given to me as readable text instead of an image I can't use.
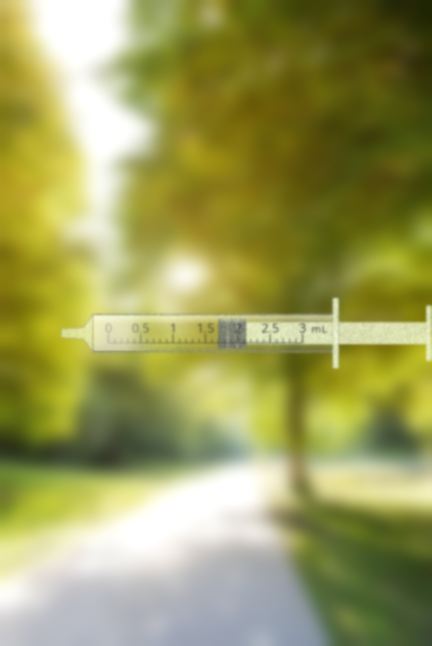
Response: 1.7 mL
